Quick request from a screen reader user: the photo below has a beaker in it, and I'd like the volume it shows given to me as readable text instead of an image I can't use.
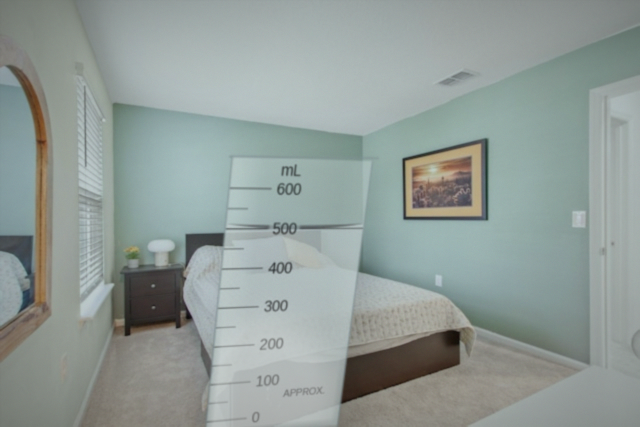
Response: 500 mL
